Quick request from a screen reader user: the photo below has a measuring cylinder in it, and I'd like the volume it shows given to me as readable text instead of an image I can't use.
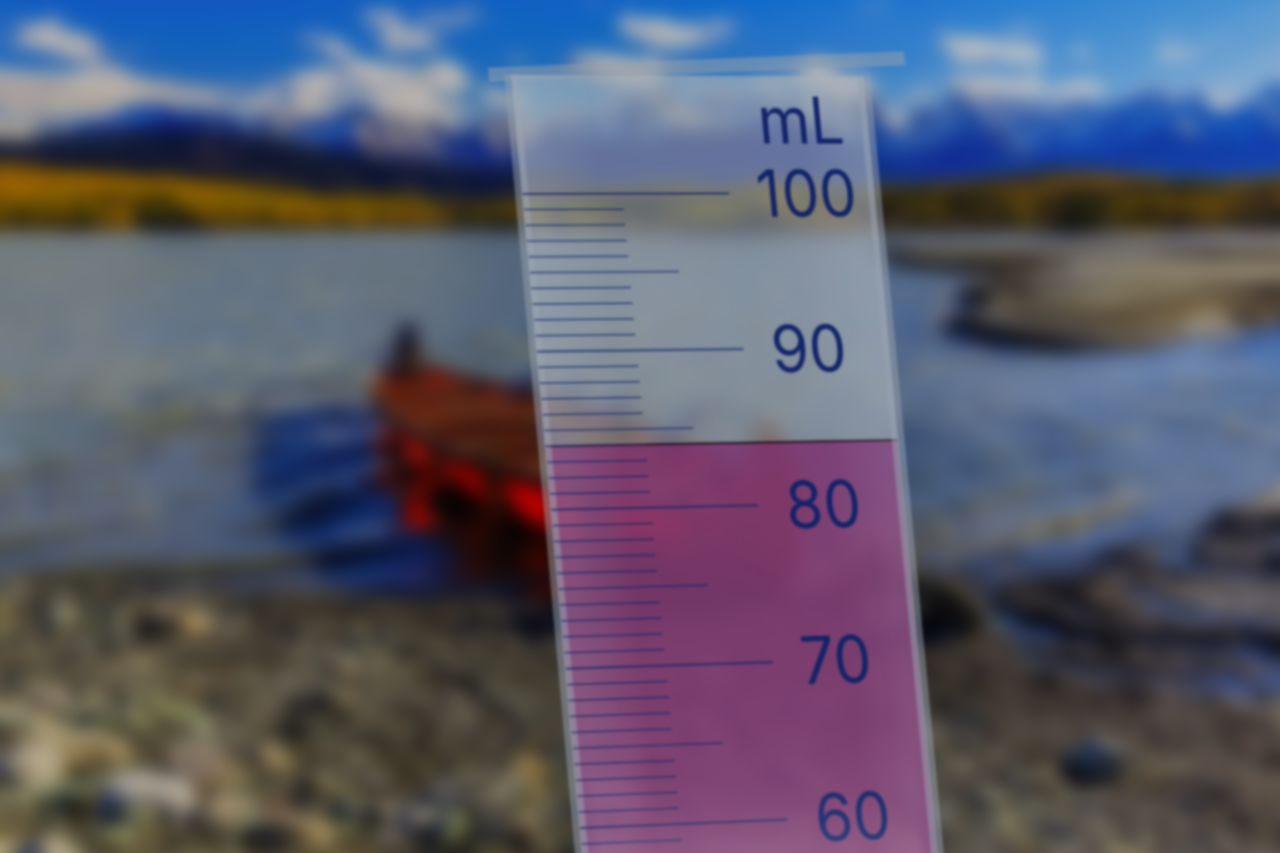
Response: 84 mL
